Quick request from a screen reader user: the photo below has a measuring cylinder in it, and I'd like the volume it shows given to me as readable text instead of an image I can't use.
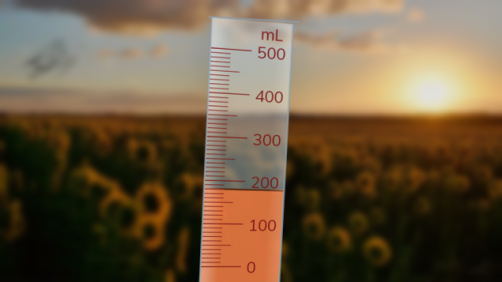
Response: 180 mL
